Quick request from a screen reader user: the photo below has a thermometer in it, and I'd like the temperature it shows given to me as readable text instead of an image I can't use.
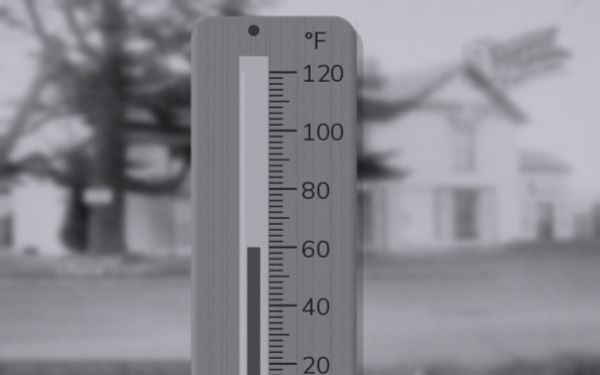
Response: 60 °F
